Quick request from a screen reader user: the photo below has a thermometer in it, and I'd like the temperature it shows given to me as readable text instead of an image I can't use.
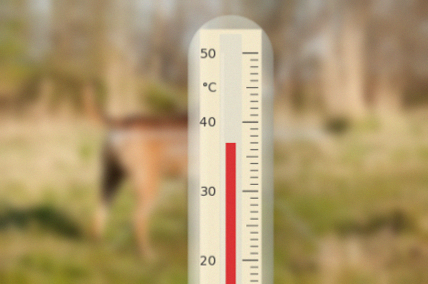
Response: 37 °C
